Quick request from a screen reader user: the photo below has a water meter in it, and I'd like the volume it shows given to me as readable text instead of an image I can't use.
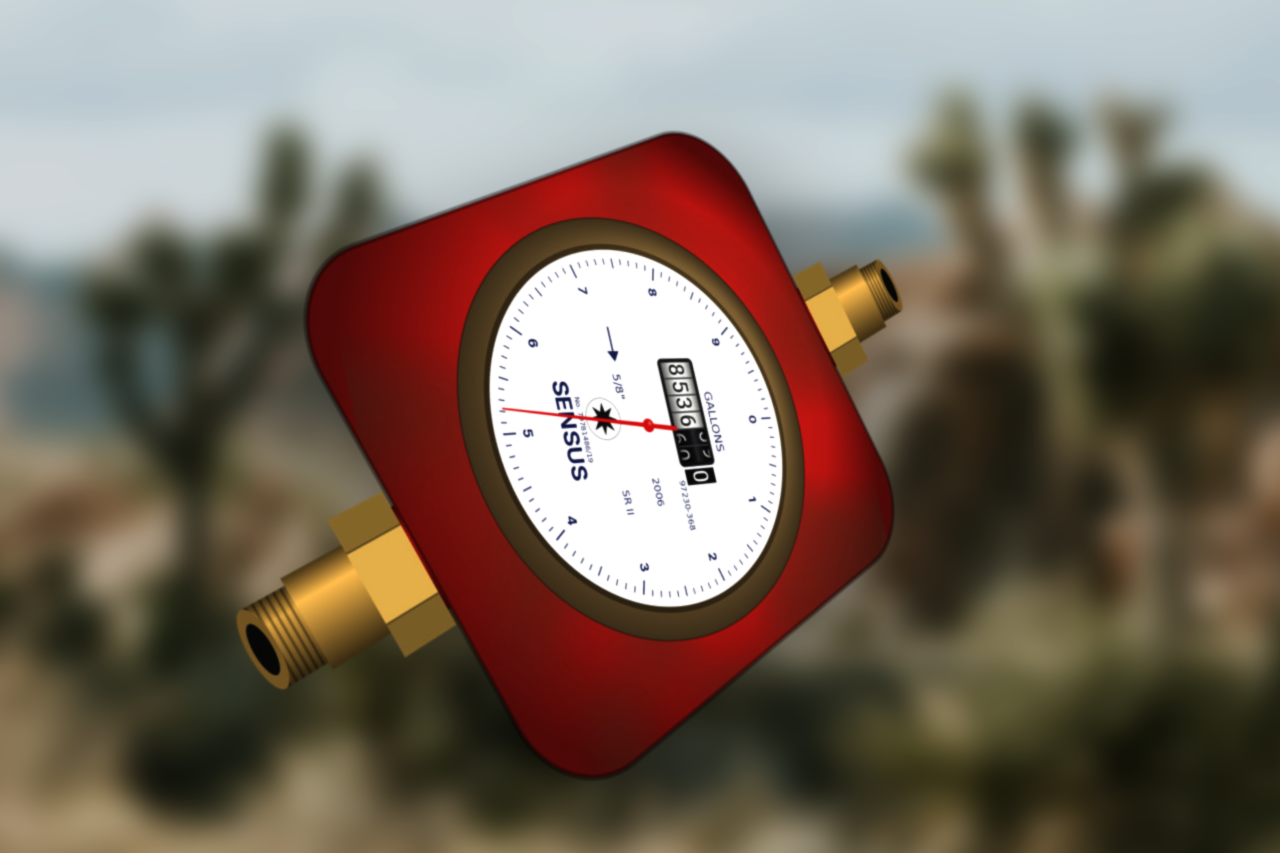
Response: 8536595.2 gal
